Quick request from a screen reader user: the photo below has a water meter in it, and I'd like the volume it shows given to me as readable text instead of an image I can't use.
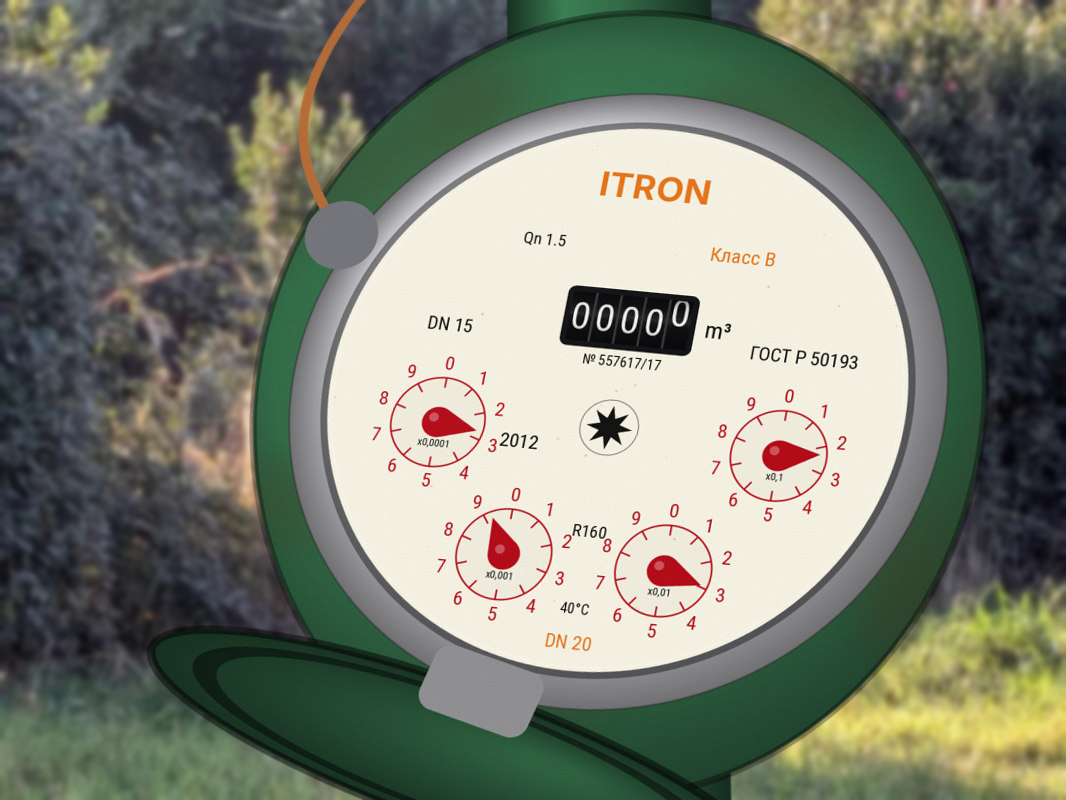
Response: 0.2292 m³
